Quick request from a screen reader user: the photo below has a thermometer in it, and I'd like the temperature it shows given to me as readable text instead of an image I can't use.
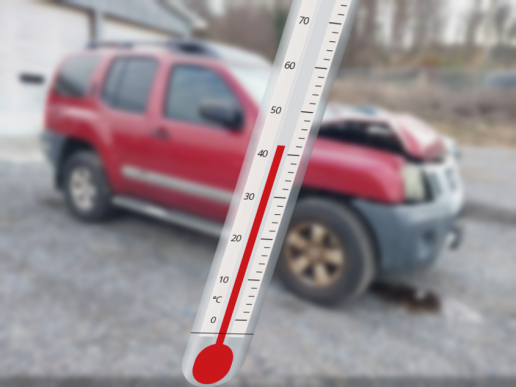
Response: 42 °C
